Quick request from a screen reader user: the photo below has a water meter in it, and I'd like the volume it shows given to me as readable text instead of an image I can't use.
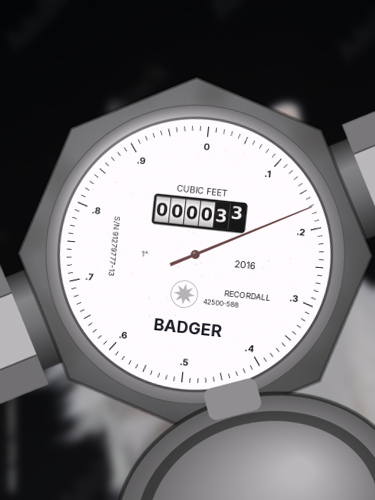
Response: 33.17 ft³
